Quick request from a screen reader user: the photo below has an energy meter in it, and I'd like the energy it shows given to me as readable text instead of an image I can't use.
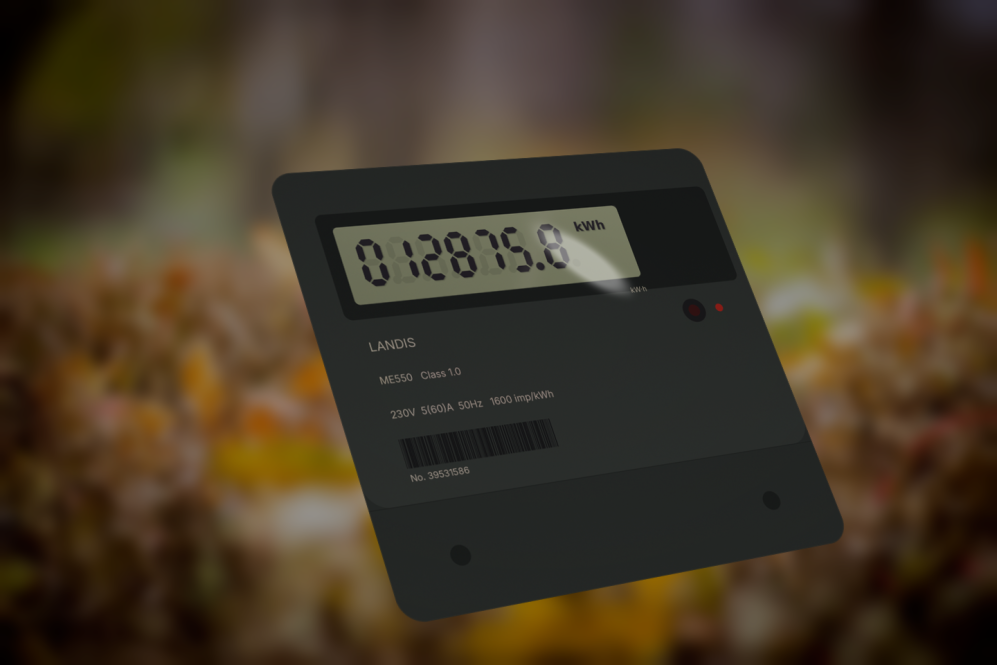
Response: 12875.8 kWh
